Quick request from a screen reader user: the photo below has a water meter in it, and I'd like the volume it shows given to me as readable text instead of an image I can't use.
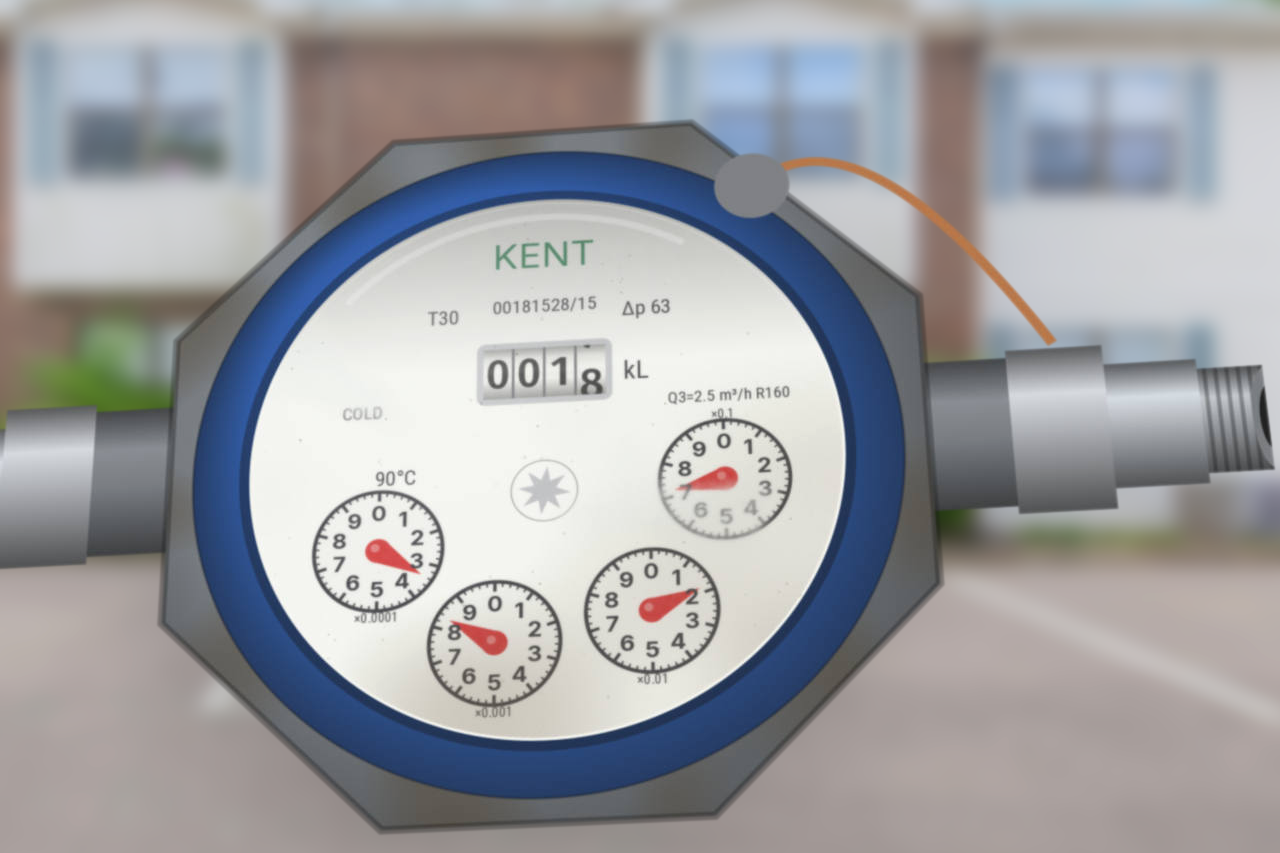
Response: 17.7183 kL
